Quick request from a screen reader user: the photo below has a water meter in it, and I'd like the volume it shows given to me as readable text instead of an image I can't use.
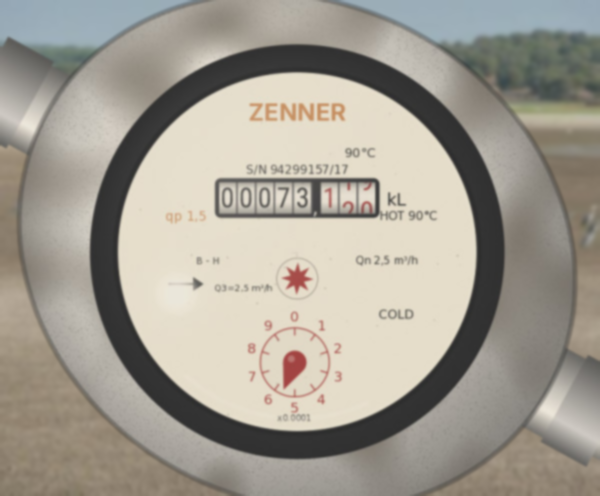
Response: 73.1195 kL
